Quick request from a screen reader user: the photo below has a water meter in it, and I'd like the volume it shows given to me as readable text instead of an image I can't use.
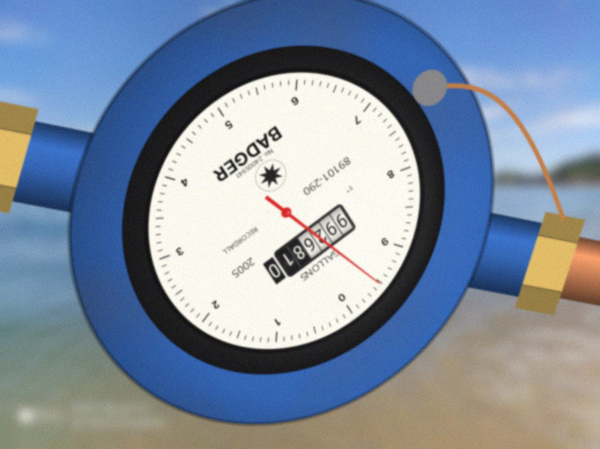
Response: 9926809.5 gal
